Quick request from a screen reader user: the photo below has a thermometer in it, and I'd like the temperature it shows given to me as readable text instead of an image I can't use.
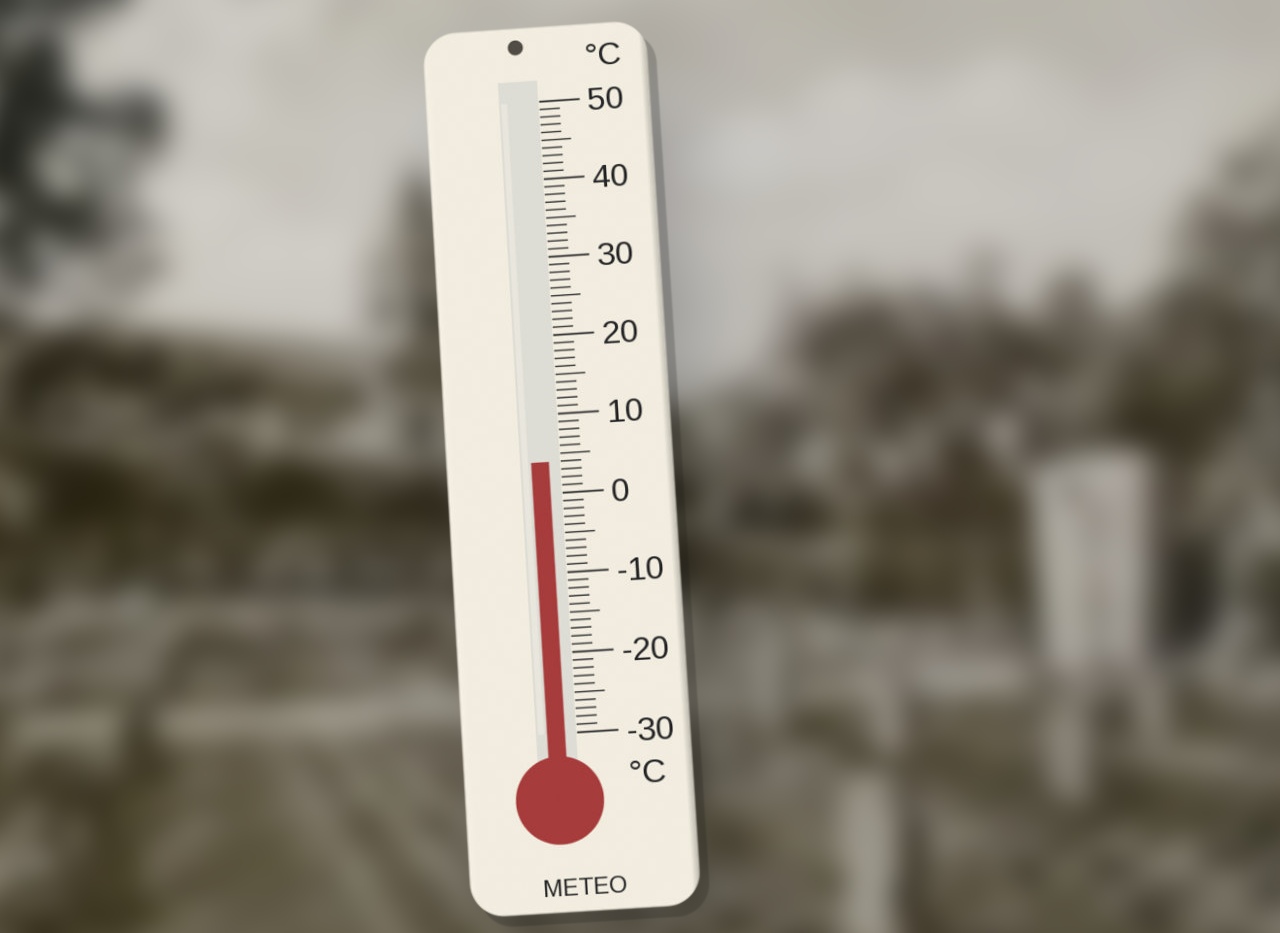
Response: 4 °C
